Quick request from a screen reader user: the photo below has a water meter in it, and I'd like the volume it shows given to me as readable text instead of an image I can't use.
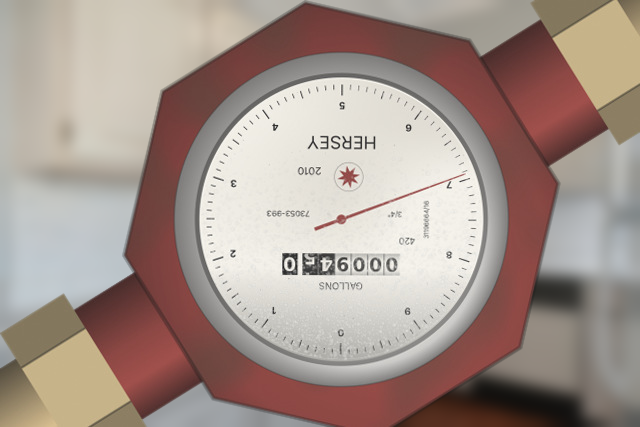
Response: 9446.9 gal
